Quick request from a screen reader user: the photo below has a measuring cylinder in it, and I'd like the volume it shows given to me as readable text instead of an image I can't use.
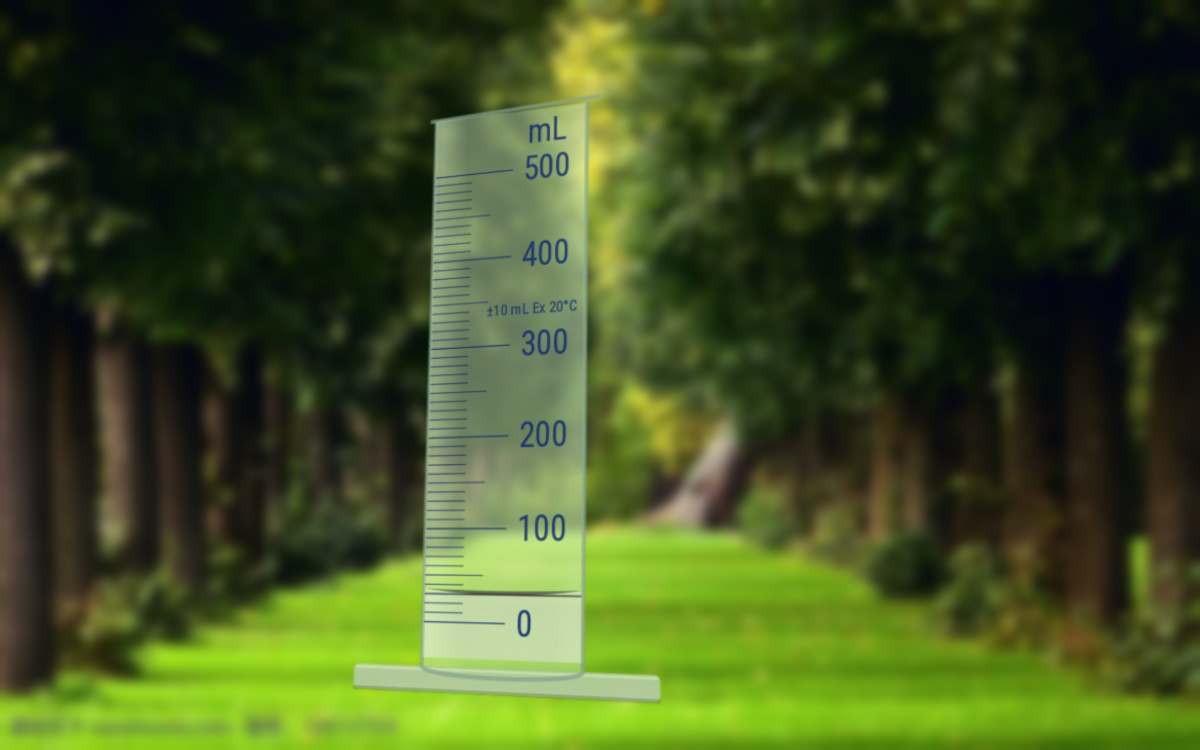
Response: 30 mL
